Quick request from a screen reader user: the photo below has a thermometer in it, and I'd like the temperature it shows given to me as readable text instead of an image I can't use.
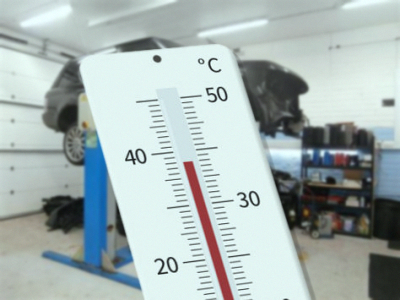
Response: 38 °C
